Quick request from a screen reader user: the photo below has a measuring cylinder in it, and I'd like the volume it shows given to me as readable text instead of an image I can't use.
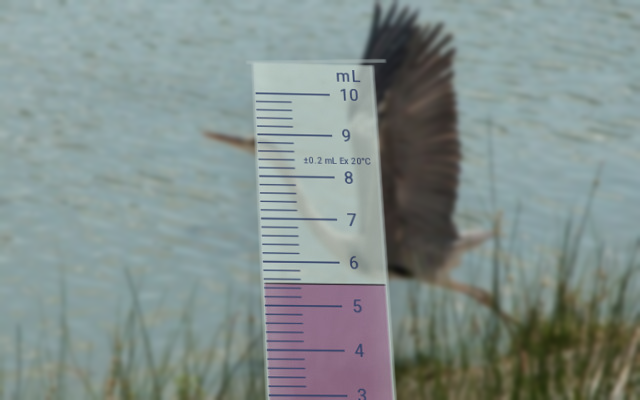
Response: 5.5 mL
